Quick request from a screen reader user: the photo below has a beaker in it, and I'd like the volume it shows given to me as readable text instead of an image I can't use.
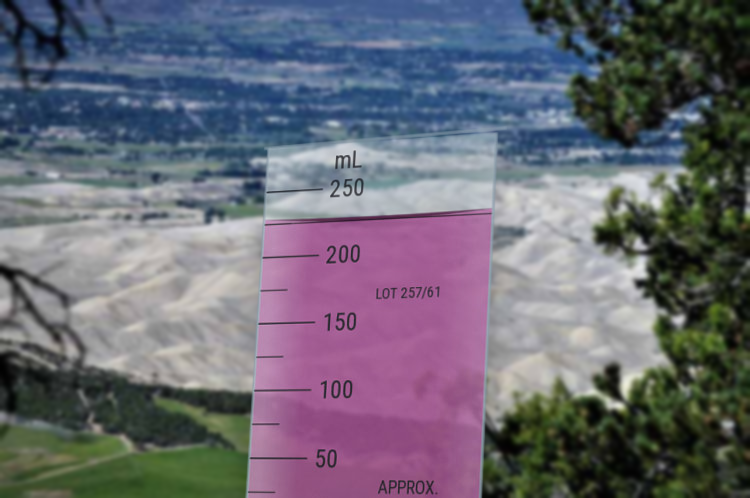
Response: 225 mL
